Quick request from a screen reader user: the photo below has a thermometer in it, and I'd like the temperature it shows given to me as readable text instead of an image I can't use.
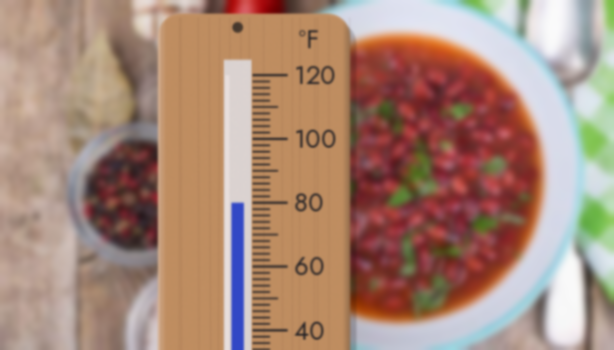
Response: 80 °F
